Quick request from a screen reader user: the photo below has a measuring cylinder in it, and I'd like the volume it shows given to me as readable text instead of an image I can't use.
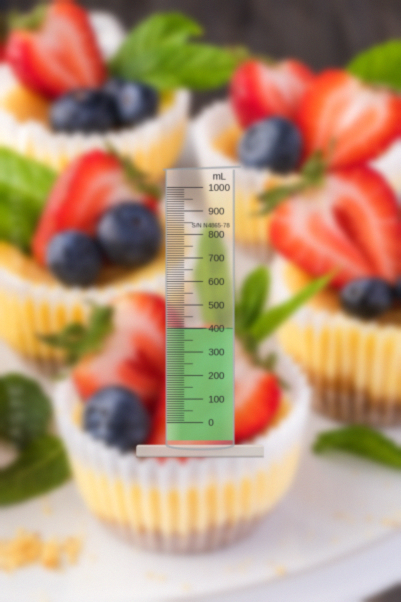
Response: 400 mL
